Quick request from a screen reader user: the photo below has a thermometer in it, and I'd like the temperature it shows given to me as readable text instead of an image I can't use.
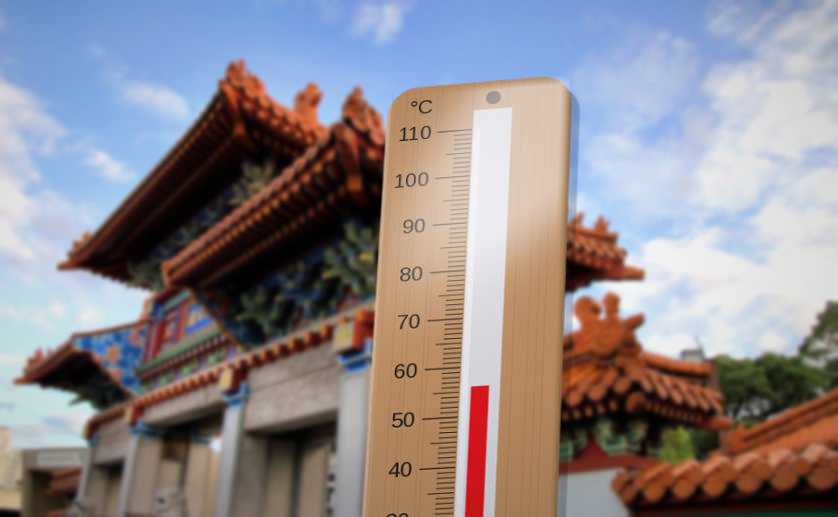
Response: 56 °C
